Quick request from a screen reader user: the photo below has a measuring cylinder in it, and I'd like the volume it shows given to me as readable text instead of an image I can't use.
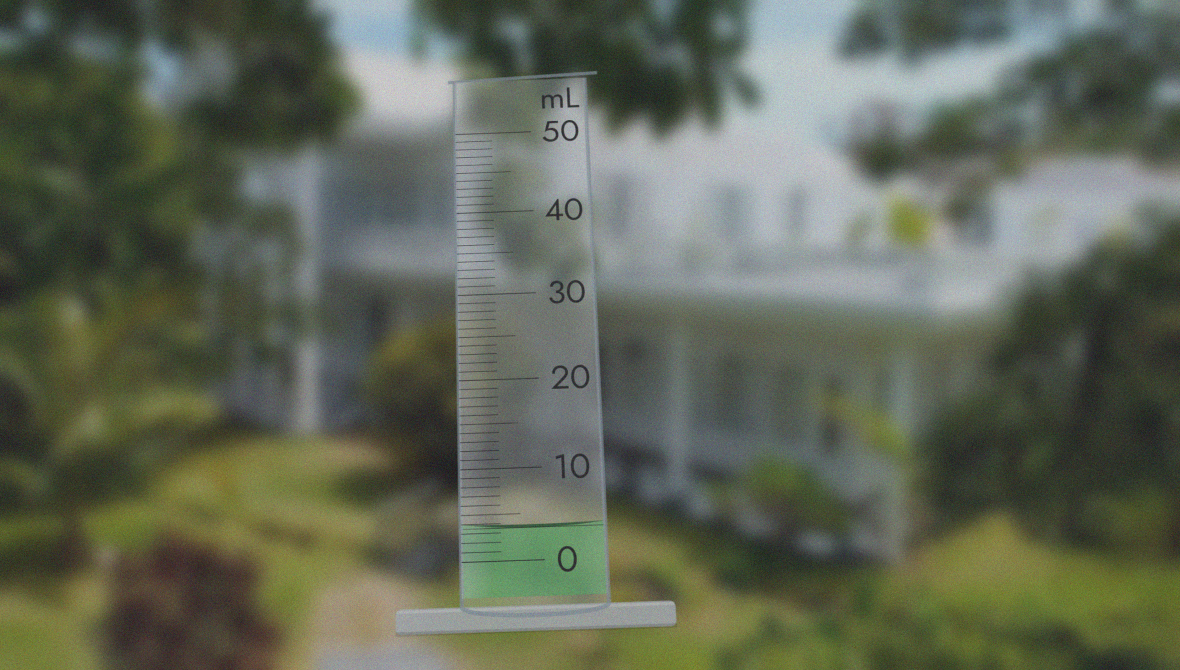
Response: 3.5 mL
